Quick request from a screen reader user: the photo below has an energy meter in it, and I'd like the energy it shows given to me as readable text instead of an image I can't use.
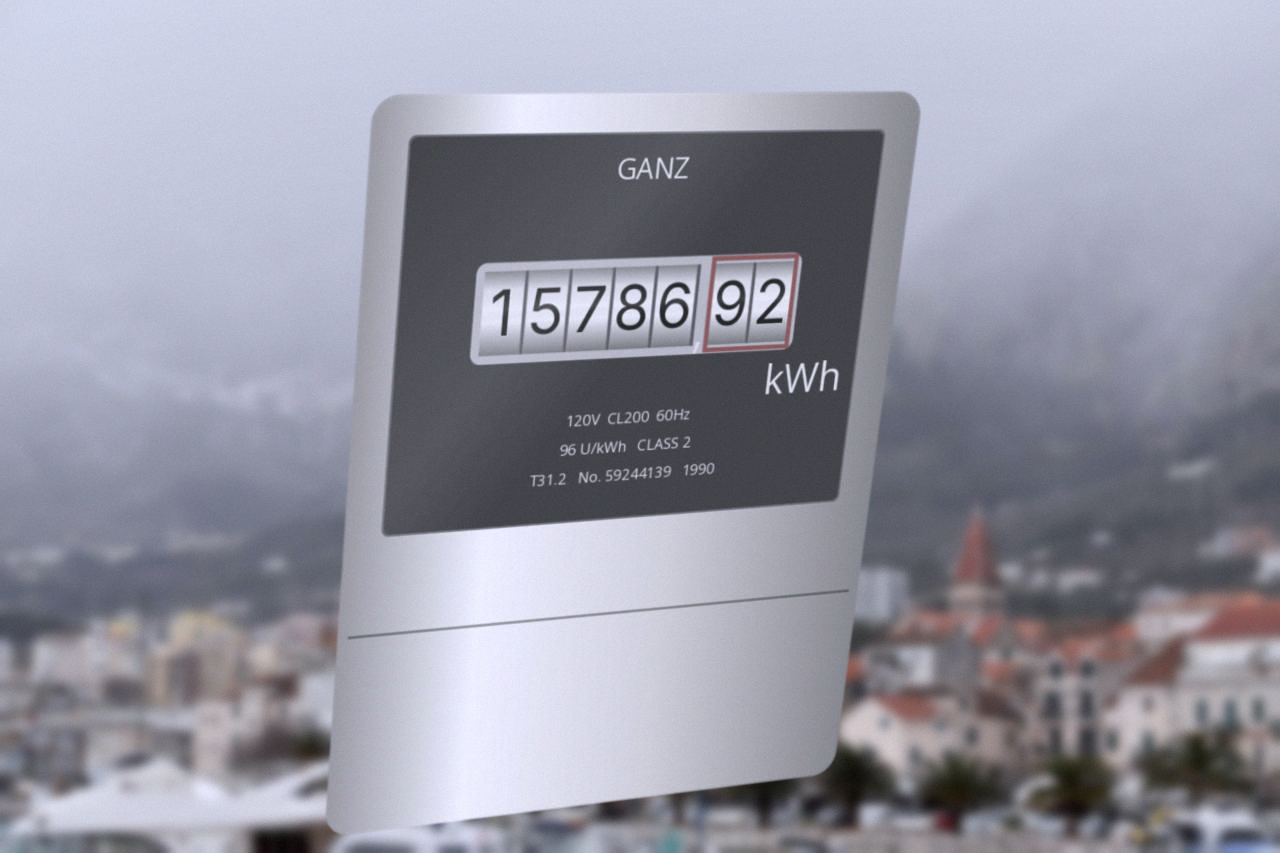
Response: 15786.92 kWh
